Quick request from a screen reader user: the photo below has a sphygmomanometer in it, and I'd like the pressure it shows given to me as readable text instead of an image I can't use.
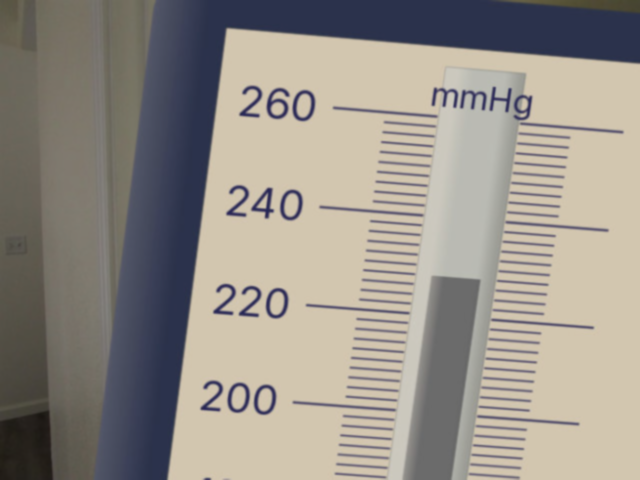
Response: 228 mmHg
